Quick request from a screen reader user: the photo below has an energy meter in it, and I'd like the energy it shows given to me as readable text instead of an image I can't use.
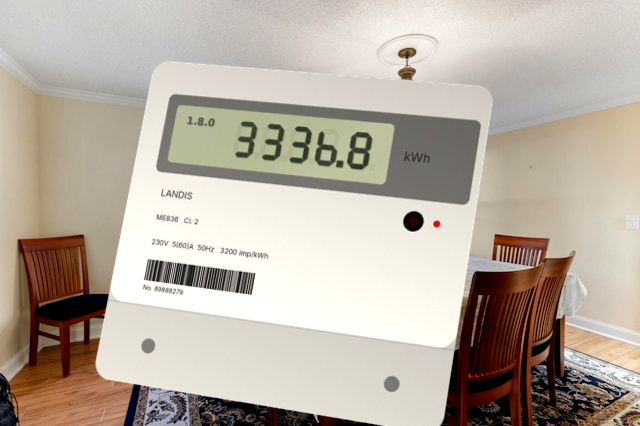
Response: 3336.8 kWh
